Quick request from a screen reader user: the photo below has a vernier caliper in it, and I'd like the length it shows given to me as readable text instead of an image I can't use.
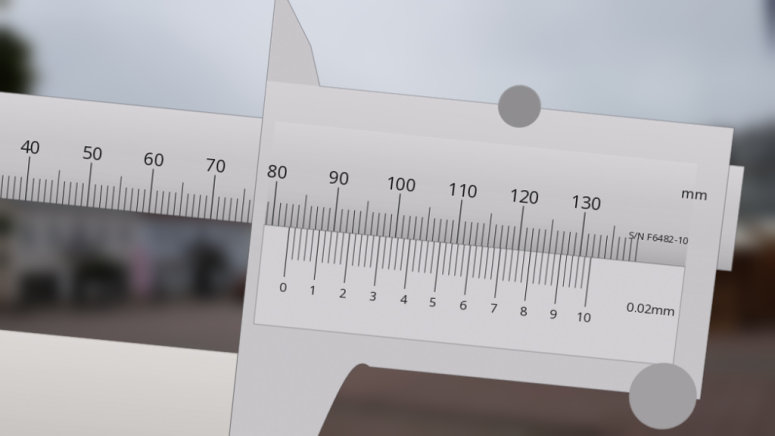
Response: 82.8 mm
